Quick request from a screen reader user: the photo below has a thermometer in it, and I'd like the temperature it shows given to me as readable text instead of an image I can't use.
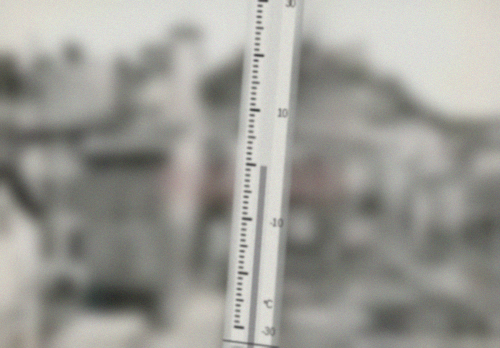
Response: 0 °C
